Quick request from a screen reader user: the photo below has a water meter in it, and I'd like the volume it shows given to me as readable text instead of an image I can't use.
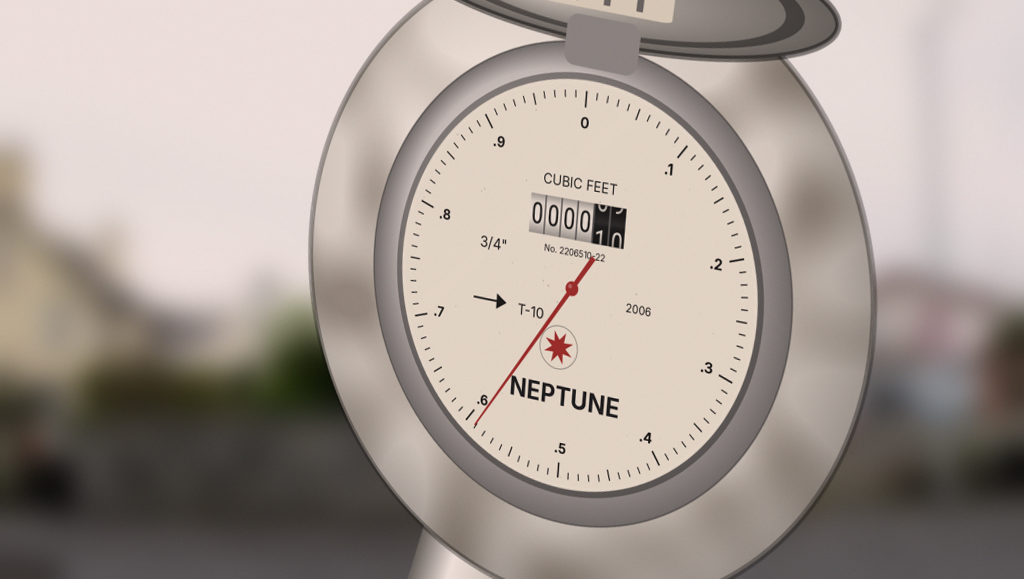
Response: 9.59 ft³
